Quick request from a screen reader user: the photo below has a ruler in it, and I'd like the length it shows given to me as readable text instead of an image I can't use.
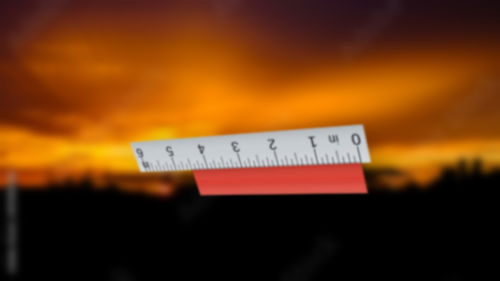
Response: 4.5 in
